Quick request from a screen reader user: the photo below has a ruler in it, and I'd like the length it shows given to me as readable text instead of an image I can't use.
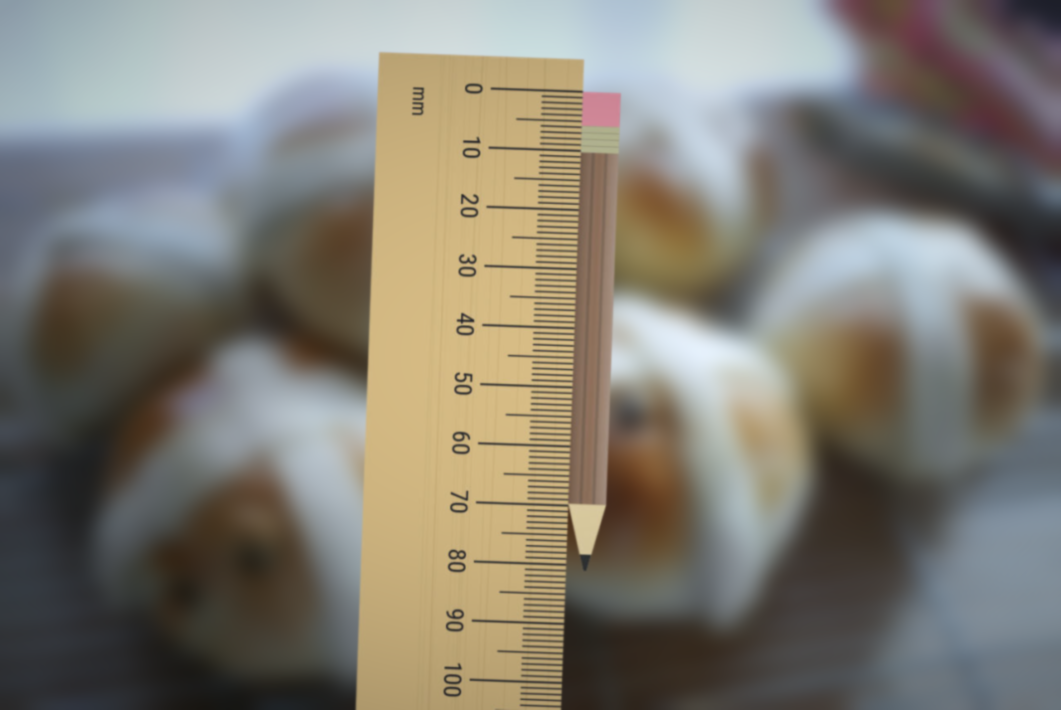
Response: 81 mm
